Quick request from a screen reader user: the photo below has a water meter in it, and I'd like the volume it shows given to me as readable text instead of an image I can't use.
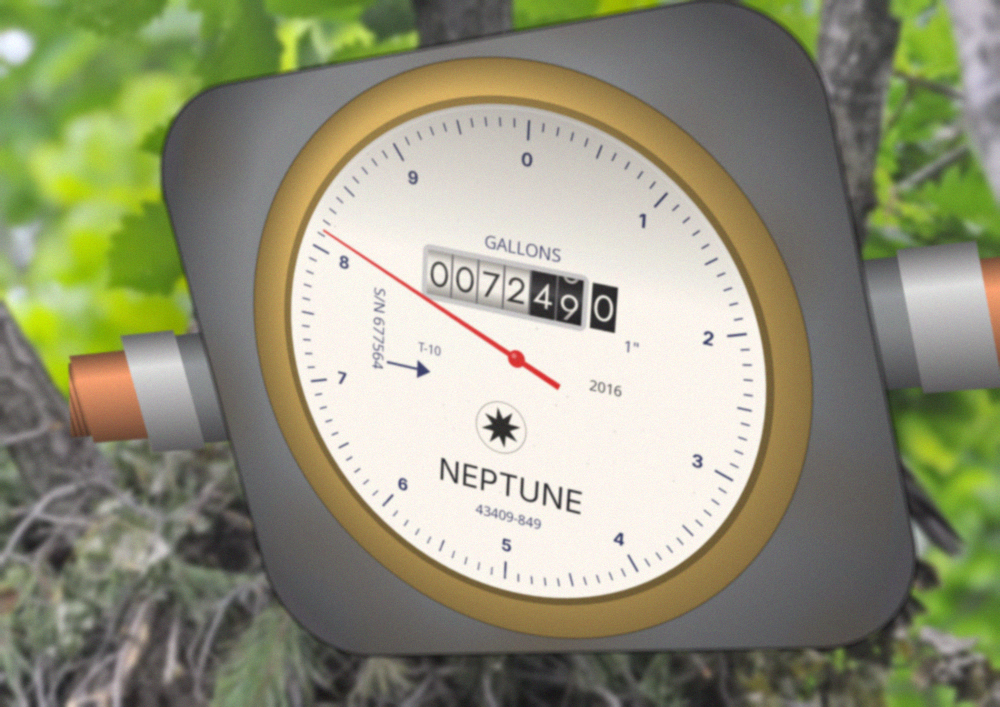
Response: 72488.1 gal
